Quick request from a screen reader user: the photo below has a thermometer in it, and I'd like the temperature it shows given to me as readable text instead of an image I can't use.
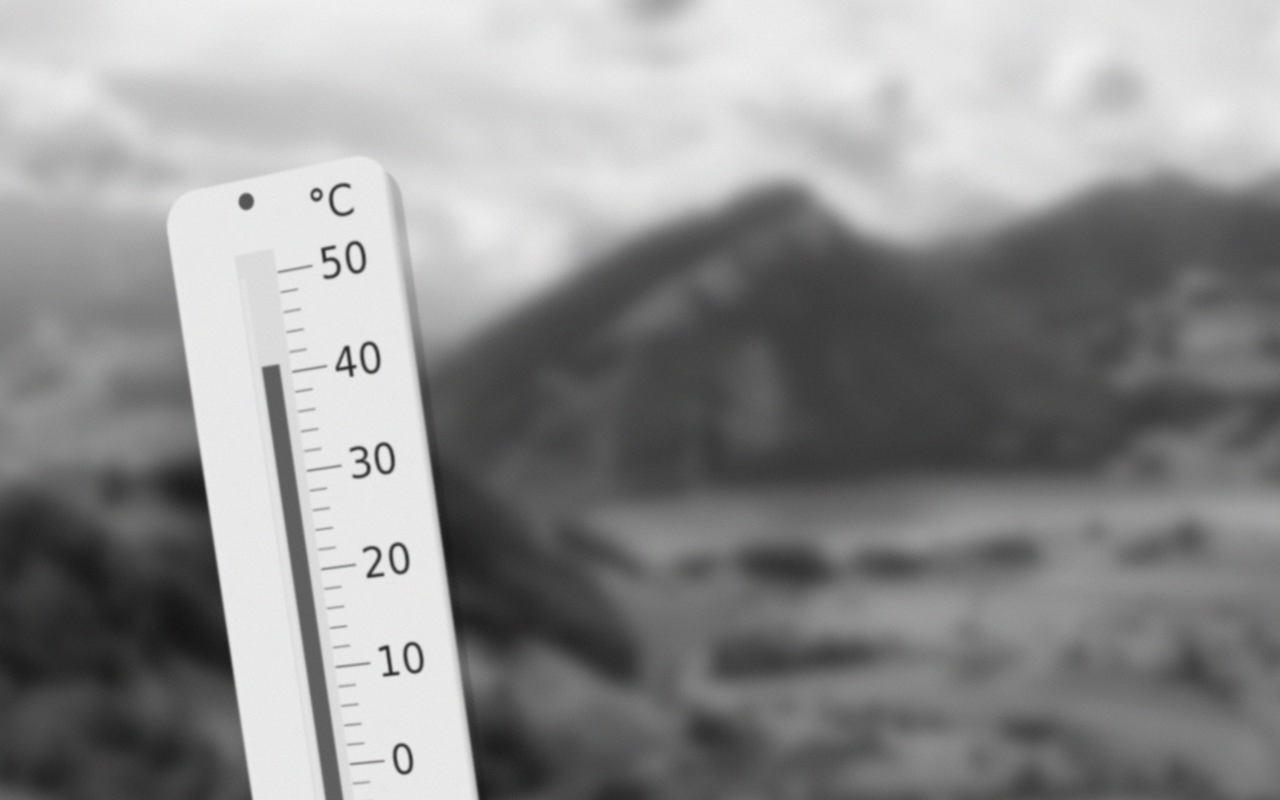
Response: 41 °C
